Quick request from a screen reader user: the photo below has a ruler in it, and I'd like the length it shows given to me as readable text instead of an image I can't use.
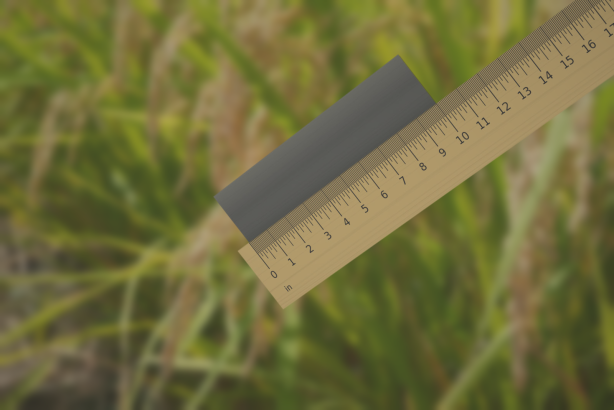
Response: 10 in
